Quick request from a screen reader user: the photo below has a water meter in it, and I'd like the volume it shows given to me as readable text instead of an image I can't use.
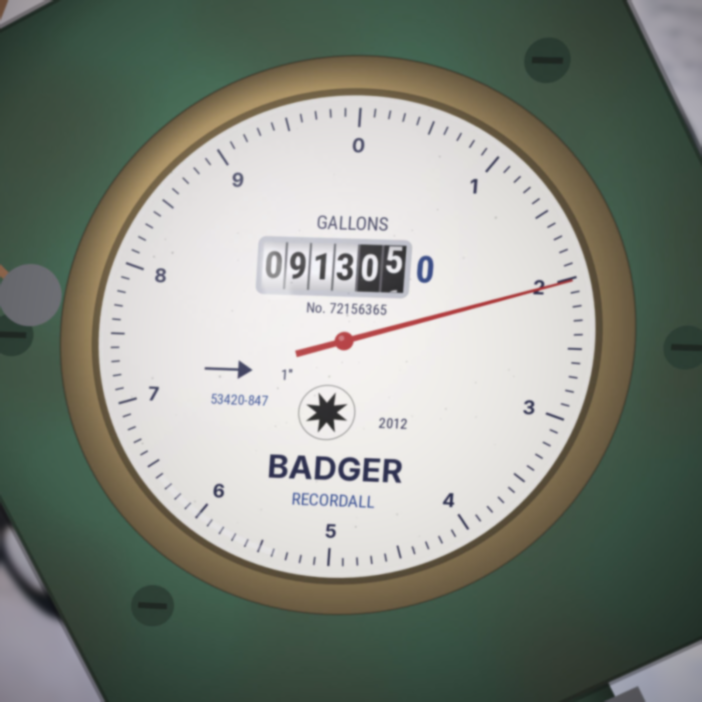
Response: 913052.0 gal
